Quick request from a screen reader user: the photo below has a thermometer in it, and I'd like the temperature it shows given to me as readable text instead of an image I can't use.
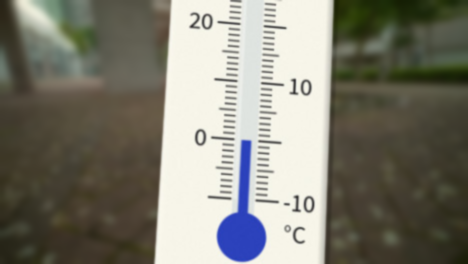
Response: 0 °C
